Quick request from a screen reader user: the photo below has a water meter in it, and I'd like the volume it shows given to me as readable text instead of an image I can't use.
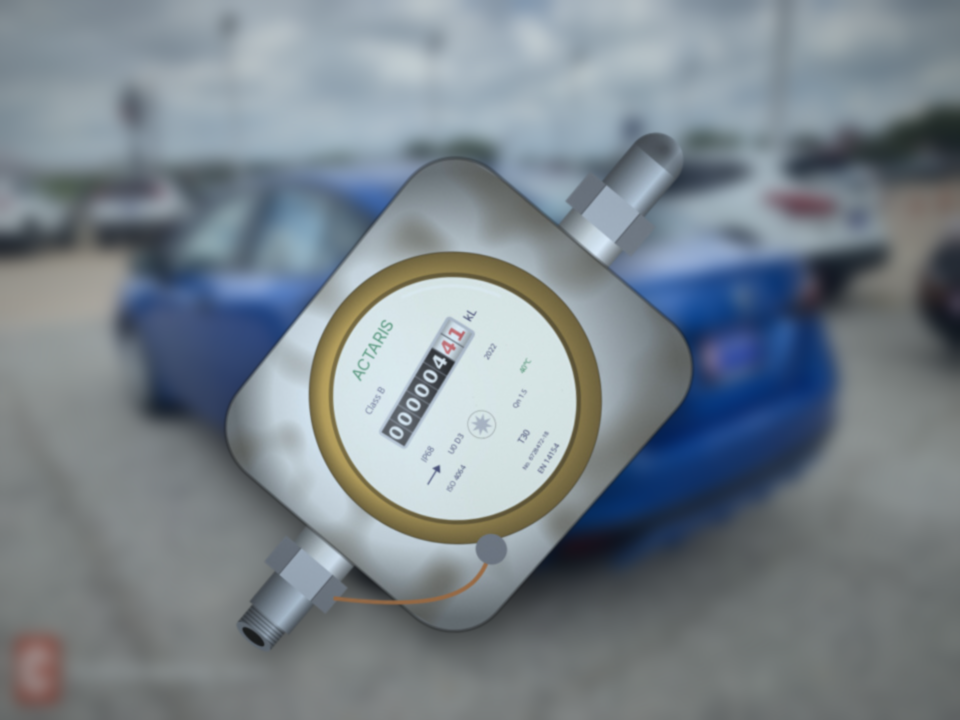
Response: 4.41 kL
